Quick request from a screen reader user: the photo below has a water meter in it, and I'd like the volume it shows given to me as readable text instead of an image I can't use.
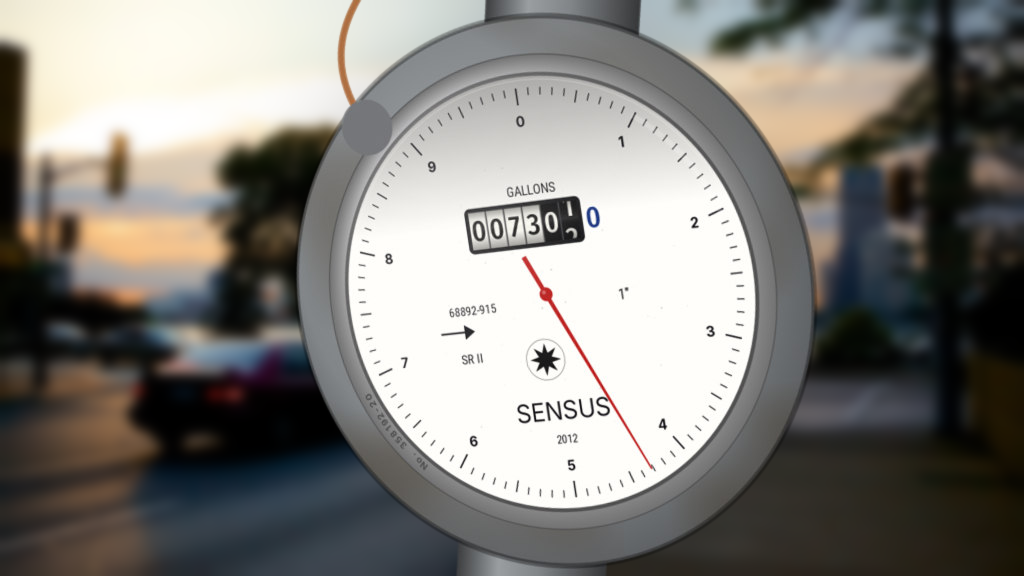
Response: 73014.3 gal
